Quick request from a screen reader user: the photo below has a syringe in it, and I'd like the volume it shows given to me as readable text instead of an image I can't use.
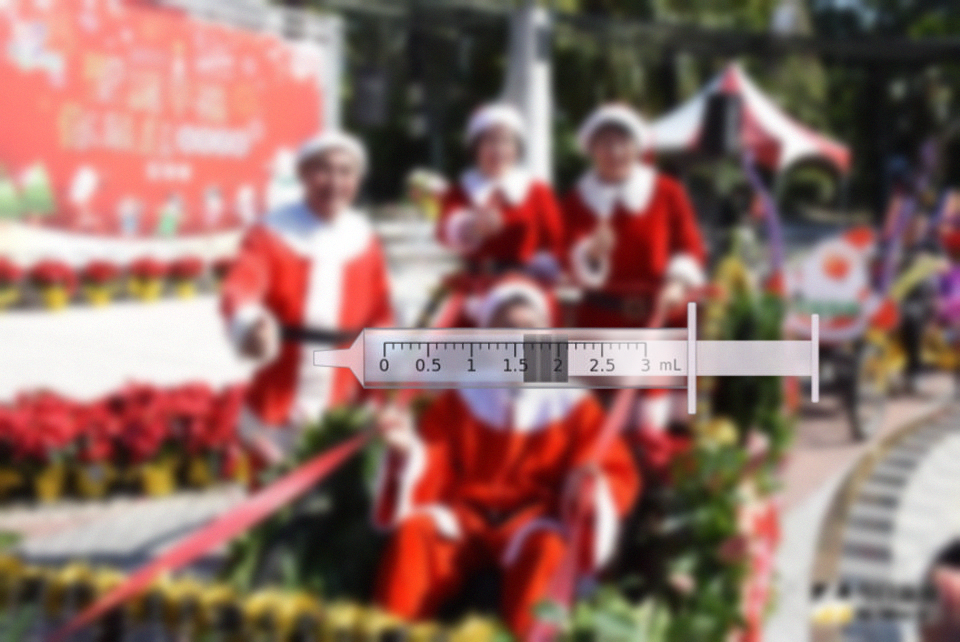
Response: 1.6 mL
